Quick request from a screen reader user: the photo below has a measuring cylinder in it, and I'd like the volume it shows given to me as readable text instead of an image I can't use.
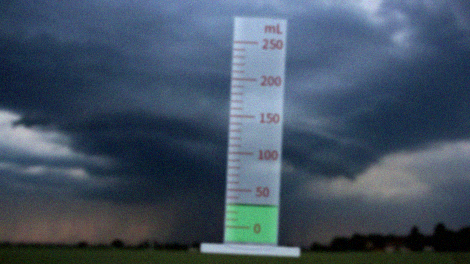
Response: 30 mL
